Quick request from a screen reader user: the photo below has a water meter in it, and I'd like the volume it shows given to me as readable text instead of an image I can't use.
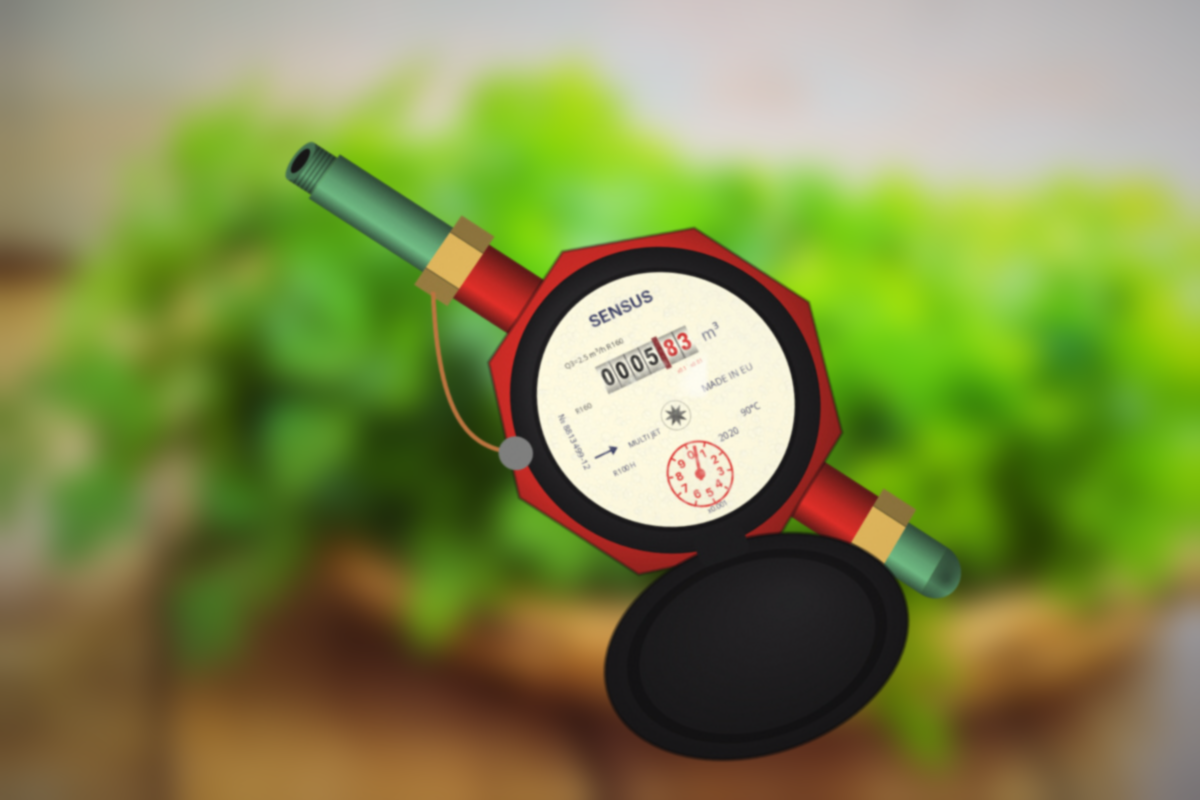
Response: 5.830 m³
